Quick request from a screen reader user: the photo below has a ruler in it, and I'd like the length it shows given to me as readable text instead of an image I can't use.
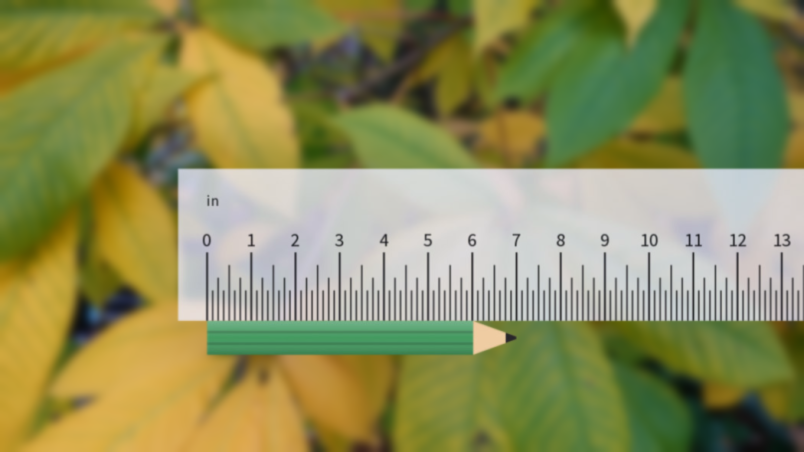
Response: 7 in
